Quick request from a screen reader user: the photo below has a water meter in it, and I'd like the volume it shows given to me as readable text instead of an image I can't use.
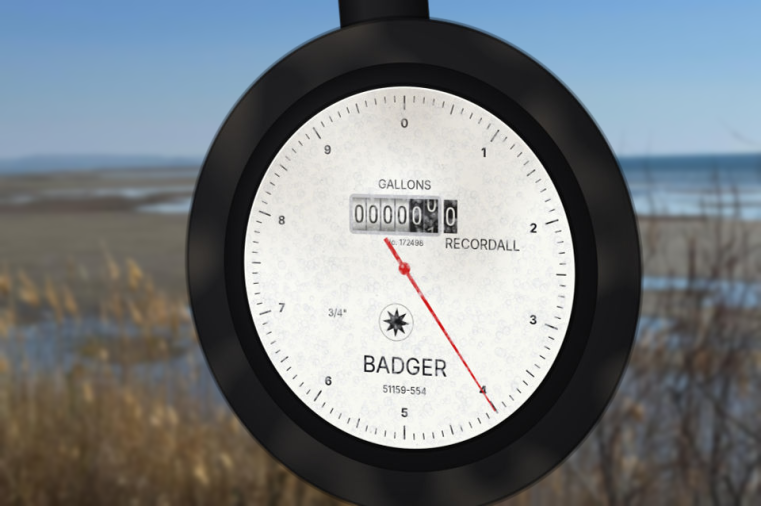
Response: 4.0 gal
